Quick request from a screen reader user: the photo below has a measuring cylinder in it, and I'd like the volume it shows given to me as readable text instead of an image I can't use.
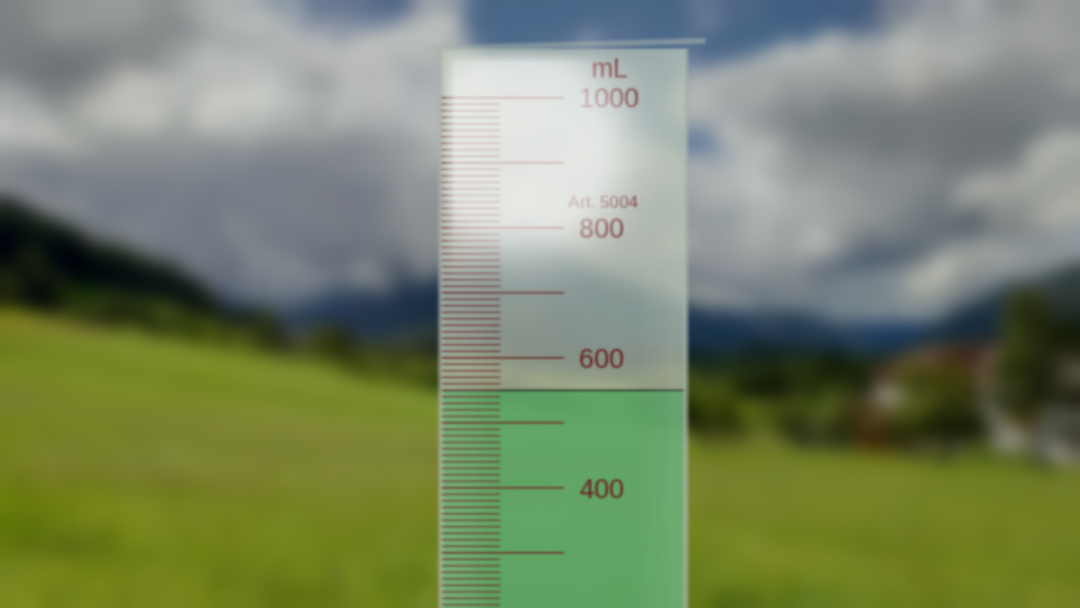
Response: 550 mL
